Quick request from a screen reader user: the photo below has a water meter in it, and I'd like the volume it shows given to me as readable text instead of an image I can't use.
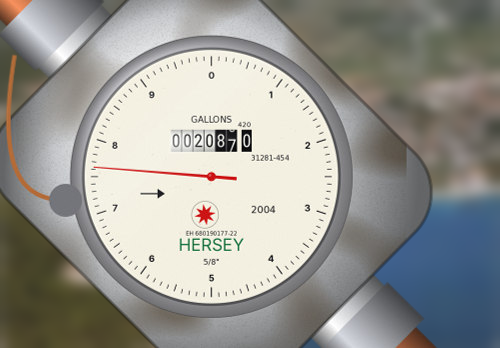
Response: 20867.6 gal
